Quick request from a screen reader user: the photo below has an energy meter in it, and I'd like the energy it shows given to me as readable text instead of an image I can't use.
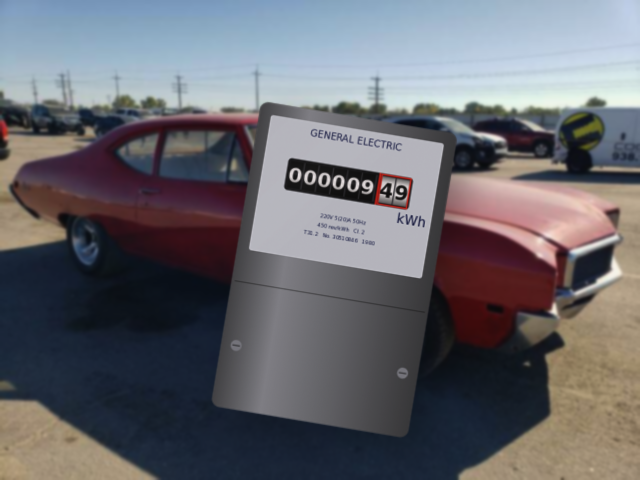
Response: 9.49 kWh
